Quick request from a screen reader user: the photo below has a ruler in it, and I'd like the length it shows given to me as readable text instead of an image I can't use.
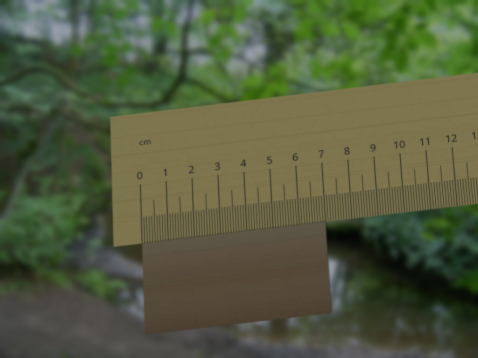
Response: 7 cm
